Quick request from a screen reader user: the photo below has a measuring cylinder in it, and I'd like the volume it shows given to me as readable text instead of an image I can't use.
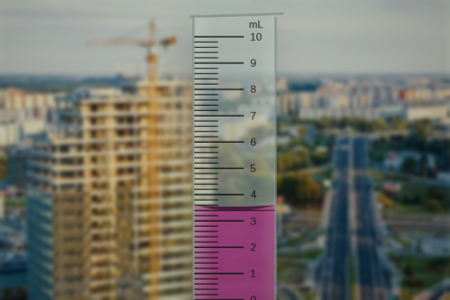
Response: 3.4 mL
